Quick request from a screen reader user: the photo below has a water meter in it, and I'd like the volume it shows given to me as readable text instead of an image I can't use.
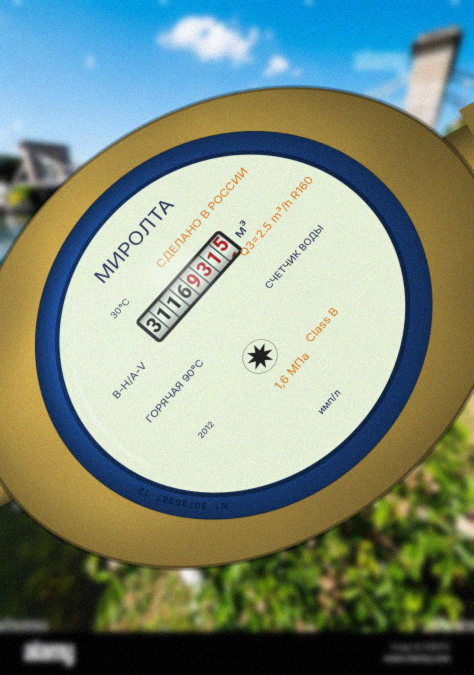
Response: 3116.9315 m³
